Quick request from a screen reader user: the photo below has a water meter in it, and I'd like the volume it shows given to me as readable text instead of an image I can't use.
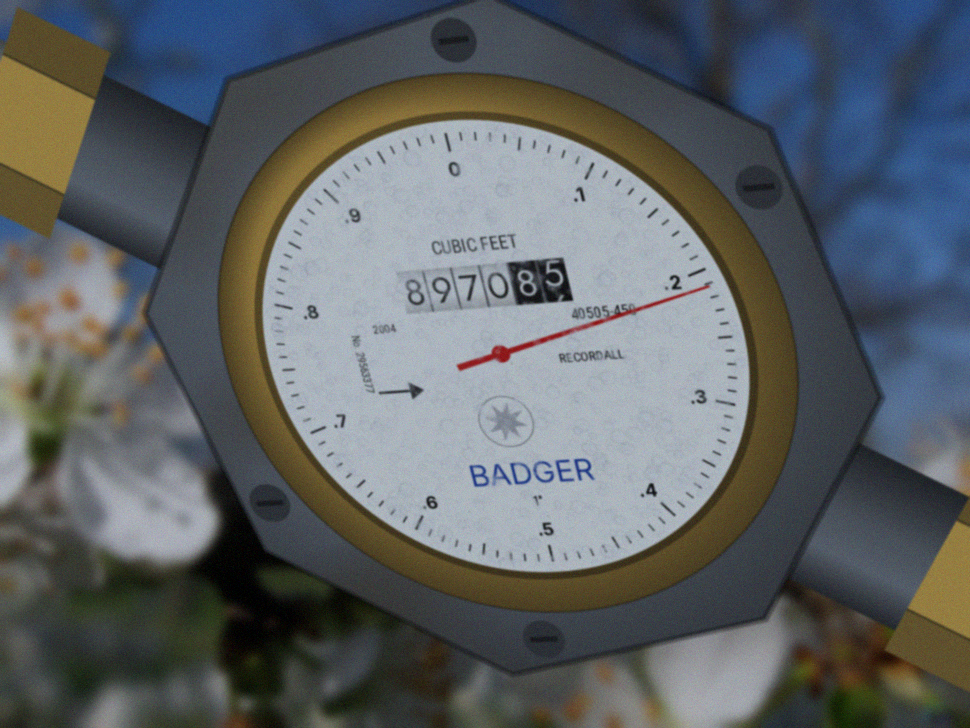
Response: 897085.21 ft³
